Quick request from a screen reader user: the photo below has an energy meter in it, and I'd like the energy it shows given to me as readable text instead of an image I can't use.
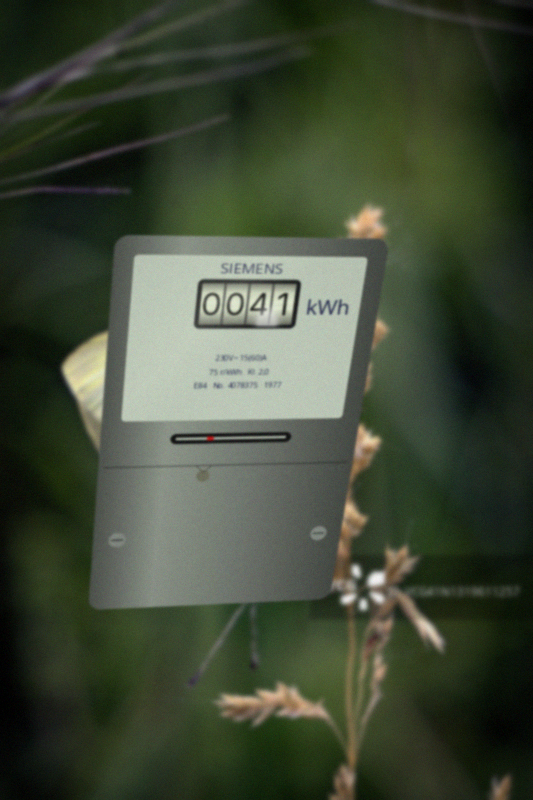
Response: 41 kWh
